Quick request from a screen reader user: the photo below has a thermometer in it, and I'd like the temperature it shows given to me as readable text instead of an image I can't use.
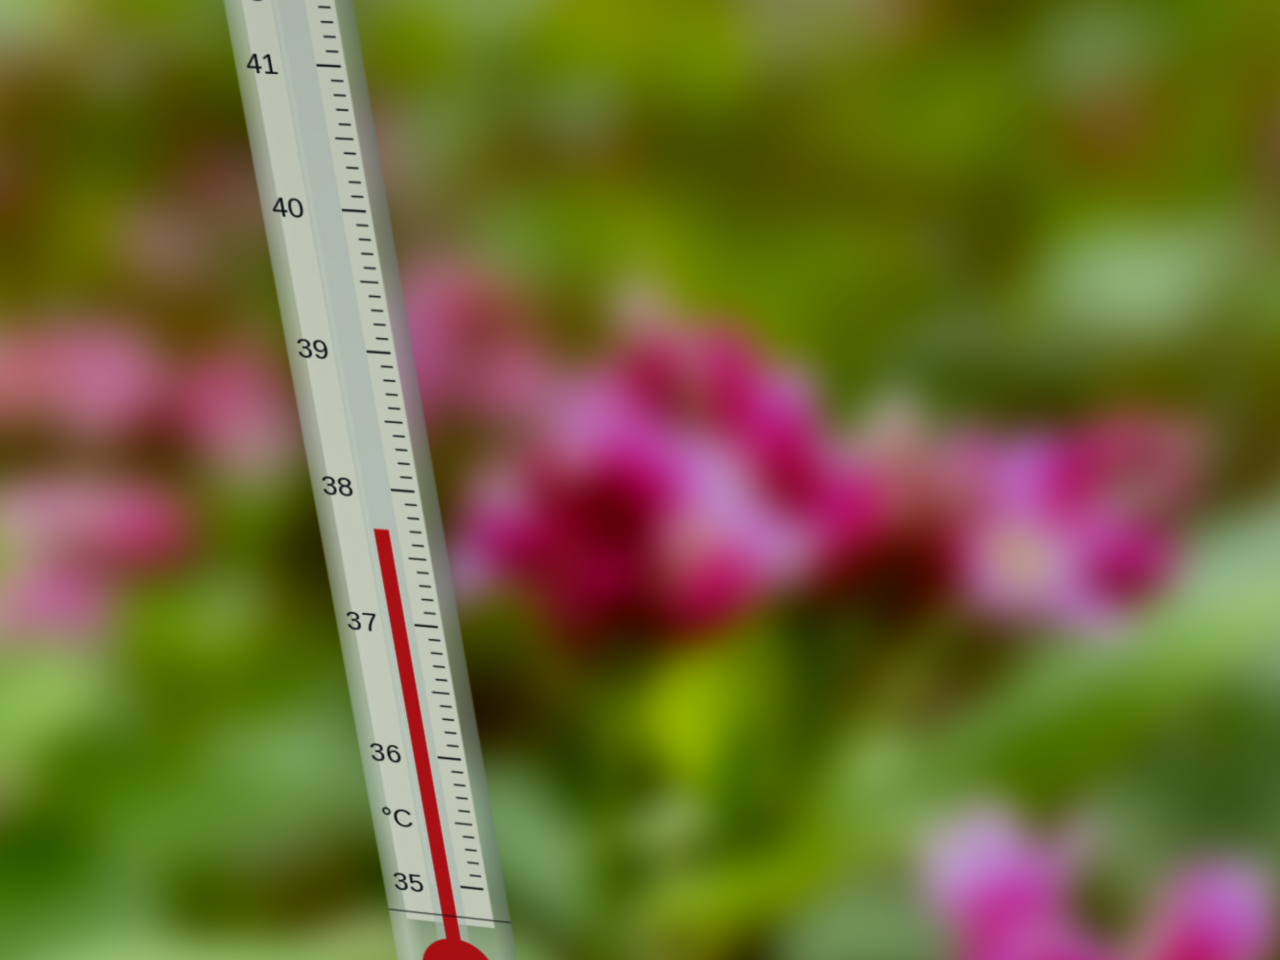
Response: 37.7 °C
